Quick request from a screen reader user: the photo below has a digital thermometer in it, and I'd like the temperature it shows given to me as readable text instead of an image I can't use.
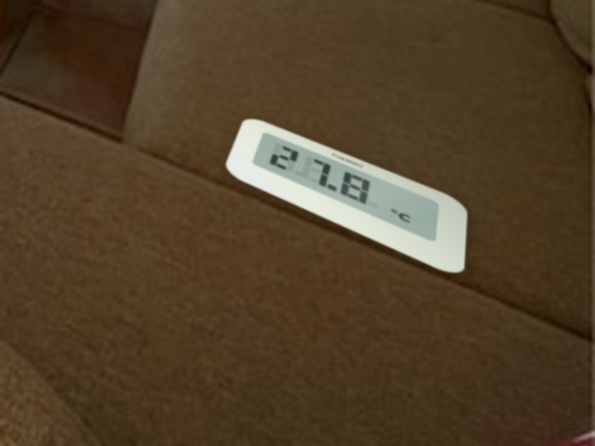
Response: 27.8 °C
